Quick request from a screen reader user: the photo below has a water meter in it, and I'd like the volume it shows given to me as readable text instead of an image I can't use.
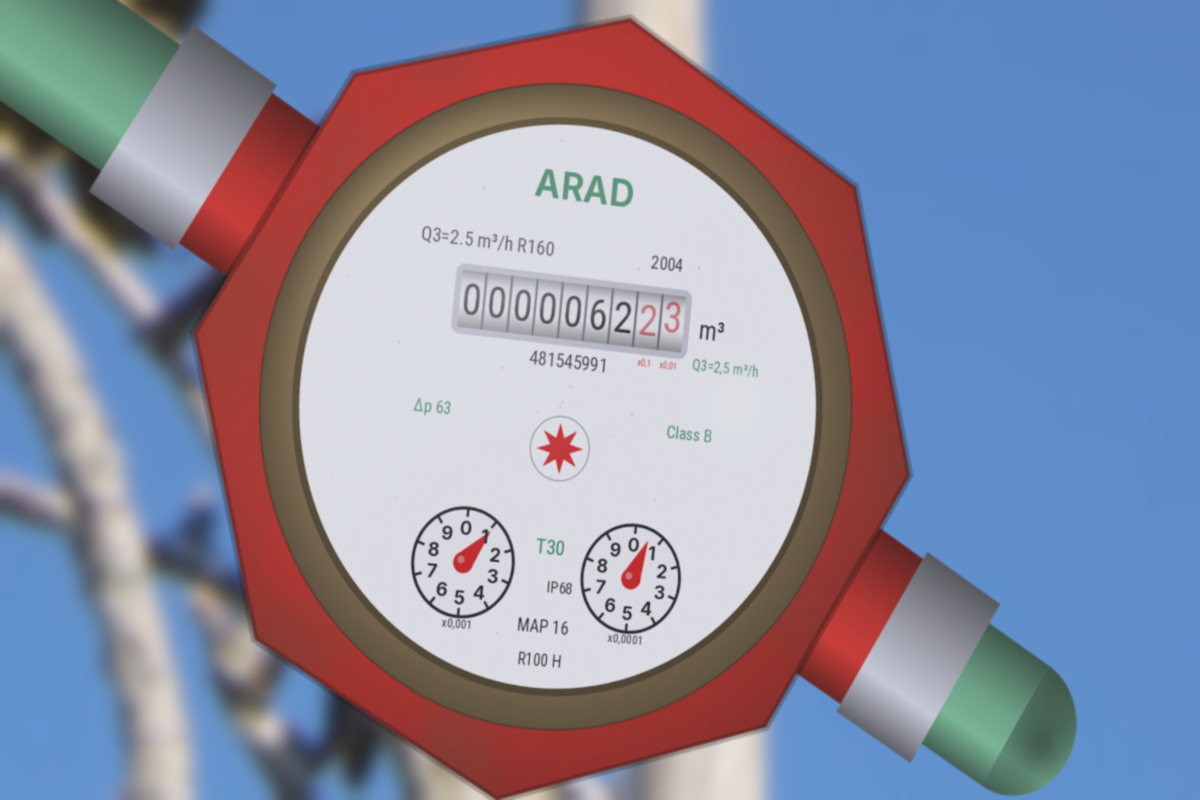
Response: 62.2310 m³
